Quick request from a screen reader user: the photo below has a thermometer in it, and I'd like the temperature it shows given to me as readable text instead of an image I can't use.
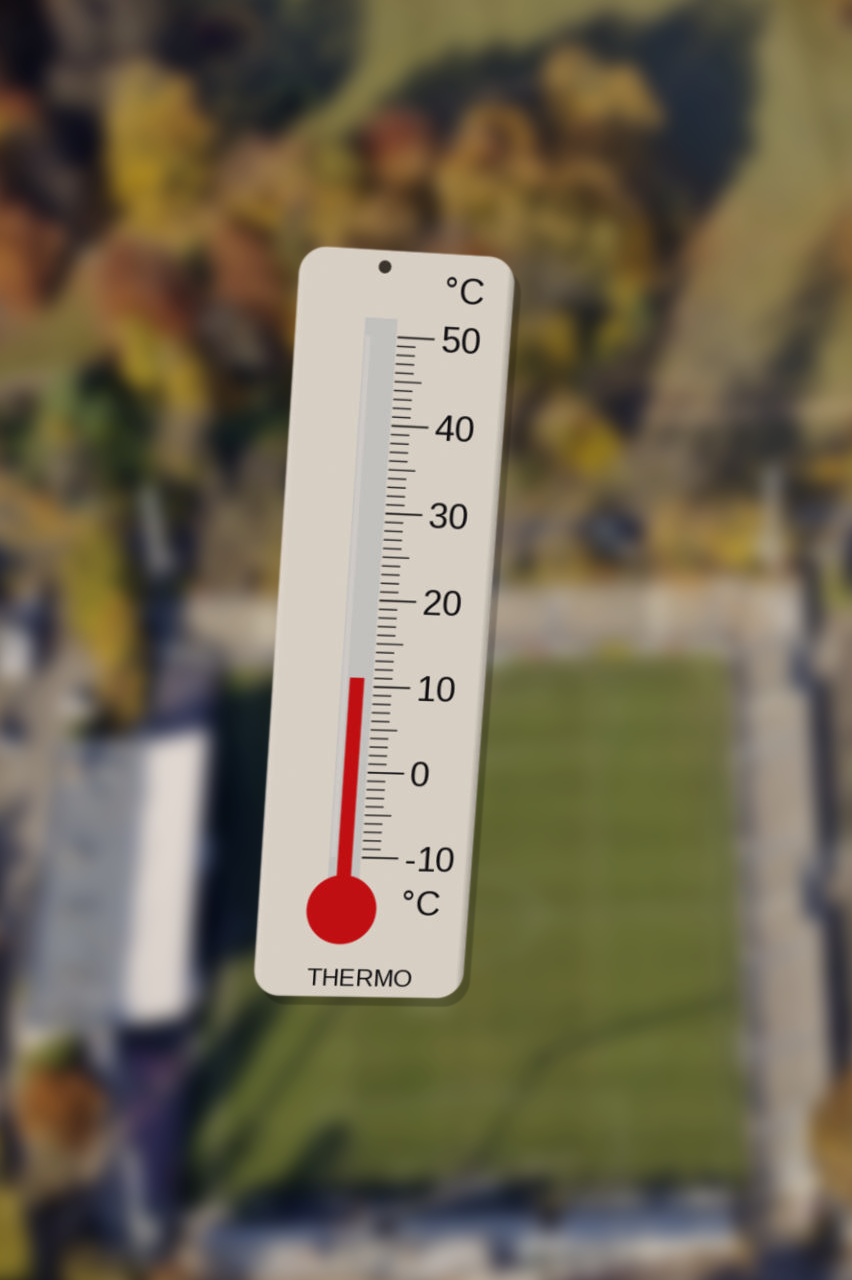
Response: 11 °C
